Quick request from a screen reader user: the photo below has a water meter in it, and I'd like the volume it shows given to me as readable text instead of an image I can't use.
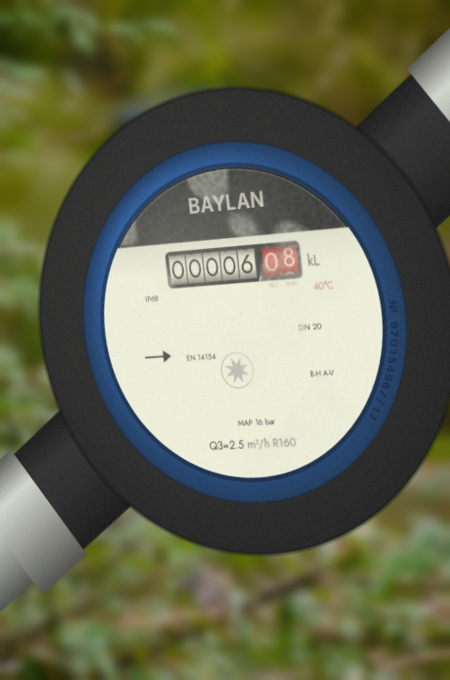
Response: 6.08 kL
